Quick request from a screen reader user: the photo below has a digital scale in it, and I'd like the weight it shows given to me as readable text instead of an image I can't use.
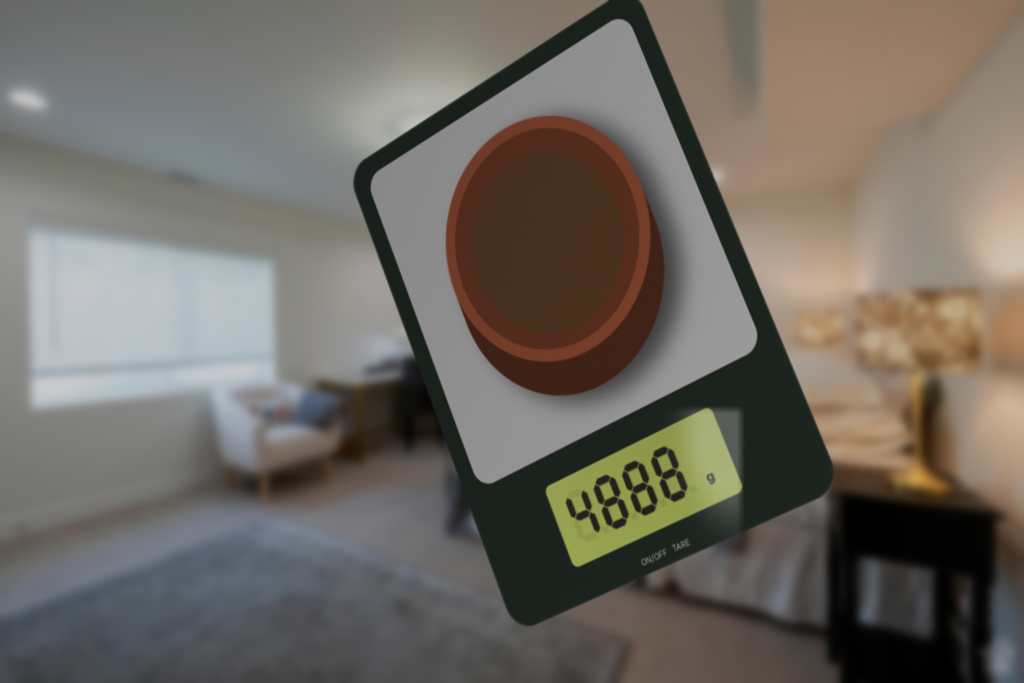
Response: 4888 g
